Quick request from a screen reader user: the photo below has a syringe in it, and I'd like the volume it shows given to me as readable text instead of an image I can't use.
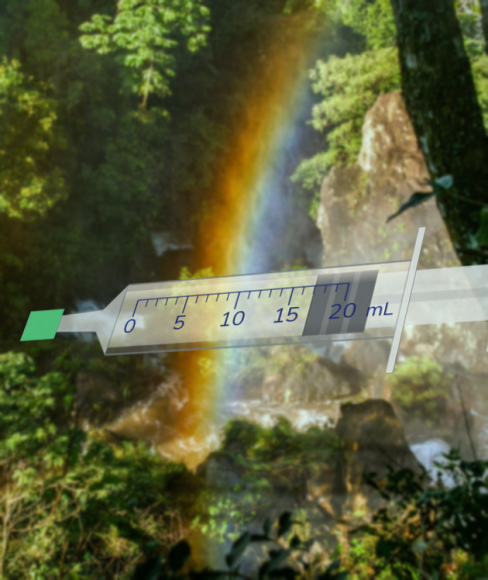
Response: 17 mL
